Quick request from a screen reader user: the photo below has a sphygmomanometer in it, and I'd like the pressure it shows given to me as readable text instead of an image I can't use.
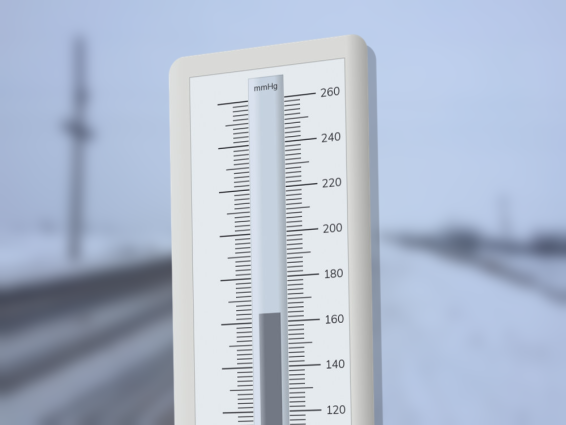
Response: 164 mmHg
